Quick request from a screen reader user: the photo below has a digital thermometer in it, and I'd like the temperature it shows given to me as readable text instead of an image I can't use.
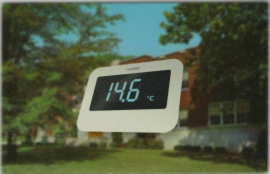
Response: 14.6 °C
